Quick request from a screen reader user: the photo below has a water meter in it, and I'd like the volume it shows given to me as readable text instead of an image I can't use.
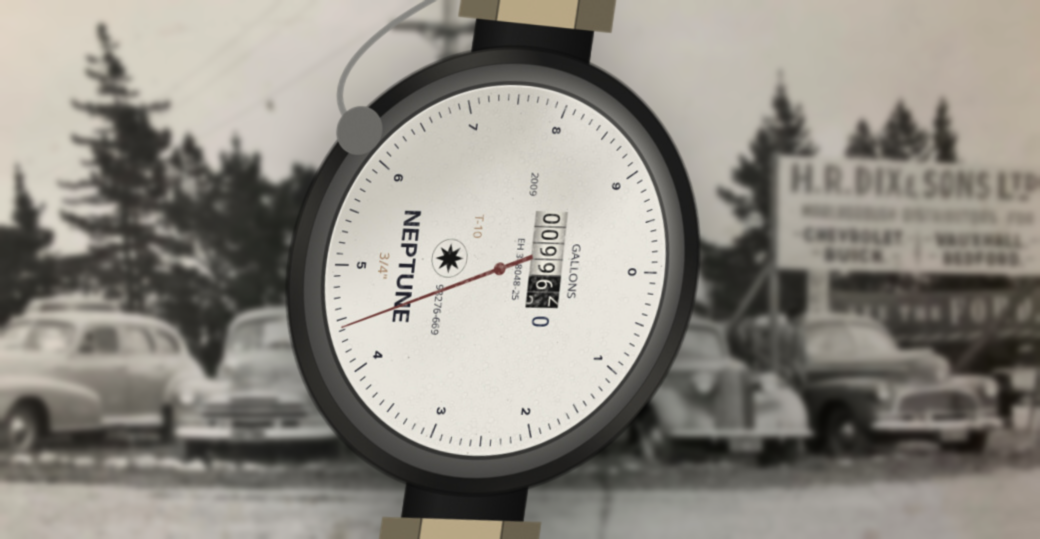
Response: 99624.4 gal
